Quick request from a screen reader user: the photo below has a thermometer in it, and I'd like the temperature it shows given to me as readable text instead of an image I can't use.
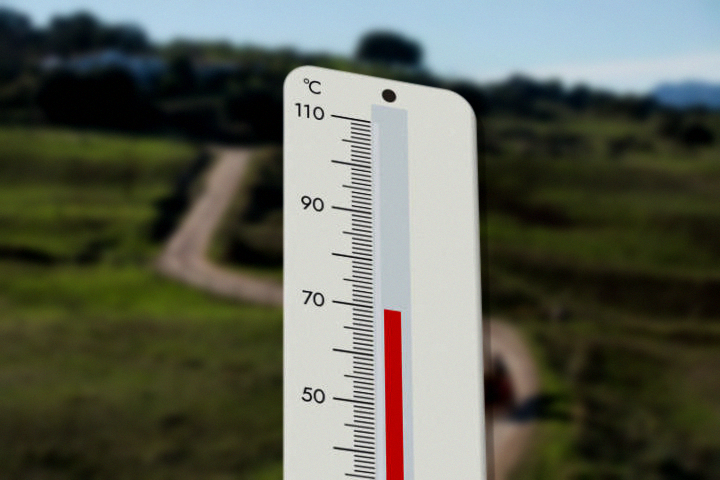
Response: 70 °C
